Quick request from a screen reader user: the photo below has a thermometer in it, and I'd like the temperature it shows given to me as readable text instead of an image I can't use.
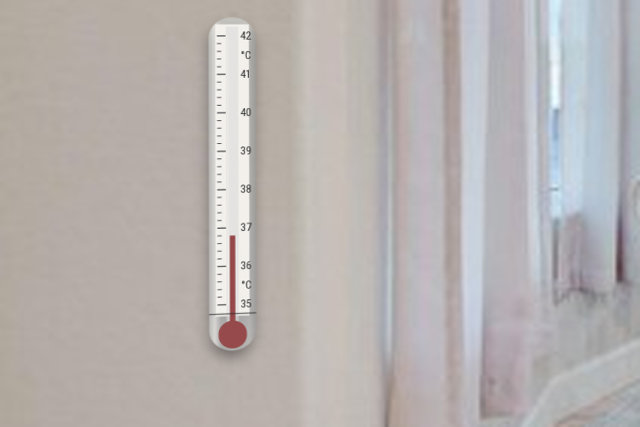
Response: 36.8 °C
